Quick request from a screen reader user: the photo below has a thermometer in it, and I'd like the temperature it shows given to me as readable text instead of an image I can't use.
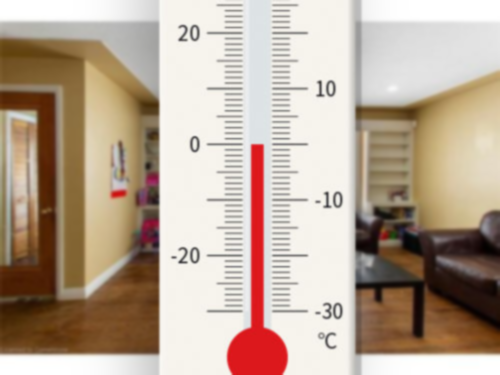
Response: 0 °C
